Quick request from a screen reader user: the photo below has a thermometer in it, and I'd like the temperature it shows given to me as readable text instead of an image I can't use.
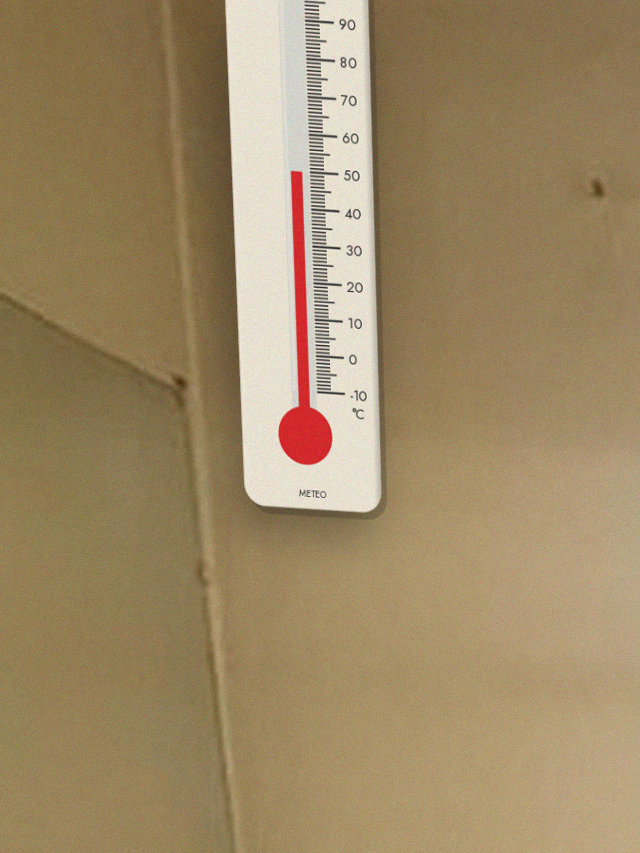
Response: 50 °C
